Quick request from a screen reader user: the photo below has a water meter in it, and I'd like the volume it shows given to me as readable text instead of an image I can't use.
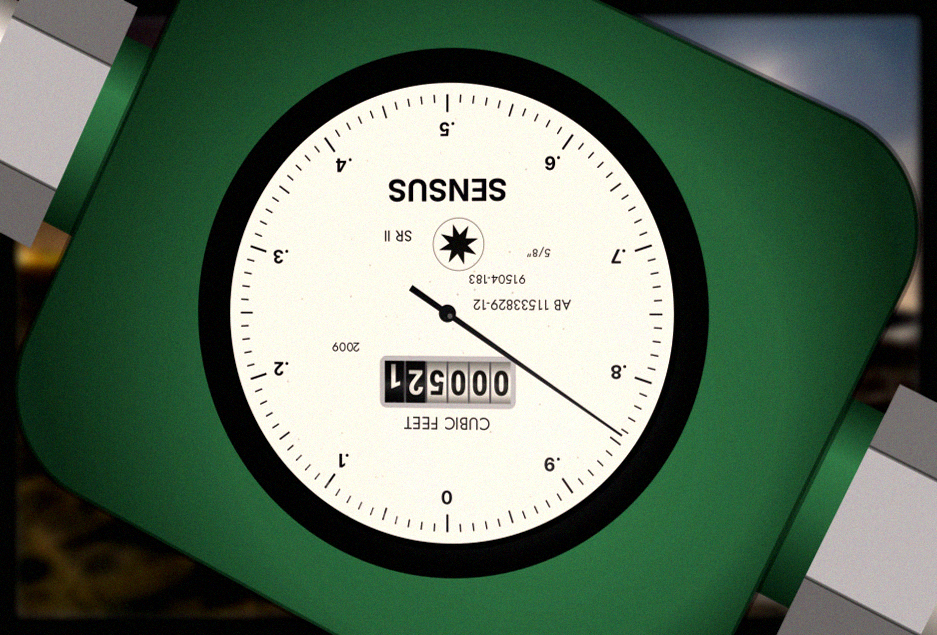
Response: 520.84 ft³
